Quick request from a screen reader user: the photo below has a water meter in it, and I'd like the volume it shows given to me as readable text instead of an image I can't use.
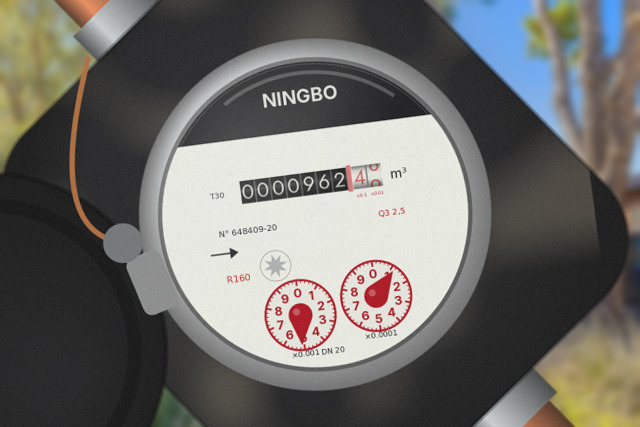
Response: 962.4851 m³
